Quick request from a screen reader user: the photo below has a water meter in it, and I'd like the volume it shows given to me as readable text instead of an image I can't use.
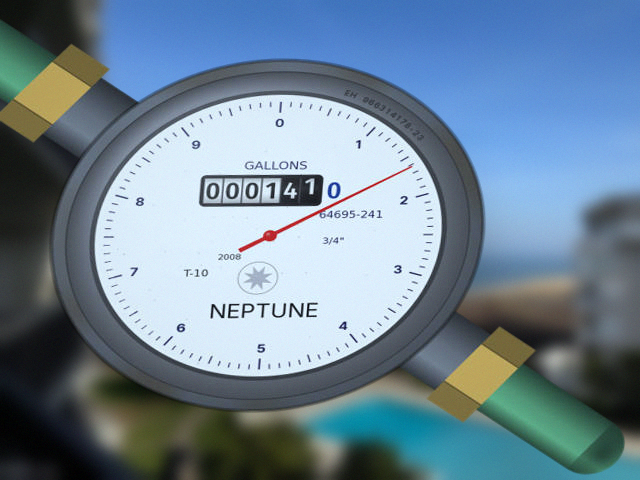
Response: 1411.6 gal
